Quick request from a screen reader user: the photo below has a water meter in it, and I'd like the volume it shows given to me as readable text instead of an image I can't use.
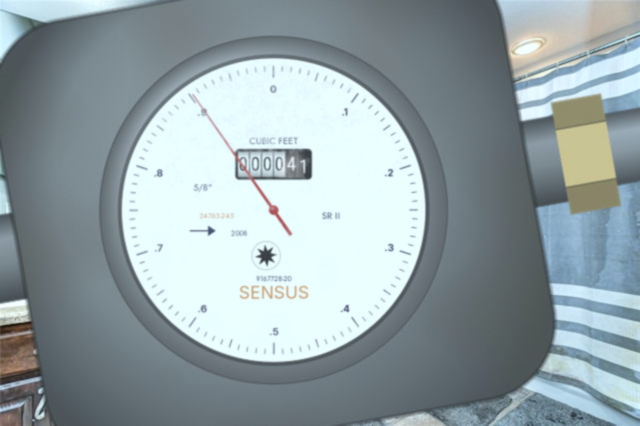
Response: 40.90 ft³
